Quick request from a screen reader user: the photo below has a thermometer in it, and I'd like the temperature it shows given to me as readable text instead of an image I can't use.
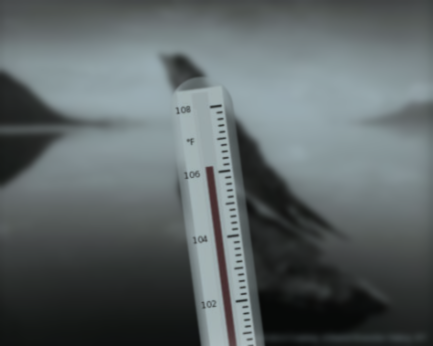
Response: 106.2 °F
